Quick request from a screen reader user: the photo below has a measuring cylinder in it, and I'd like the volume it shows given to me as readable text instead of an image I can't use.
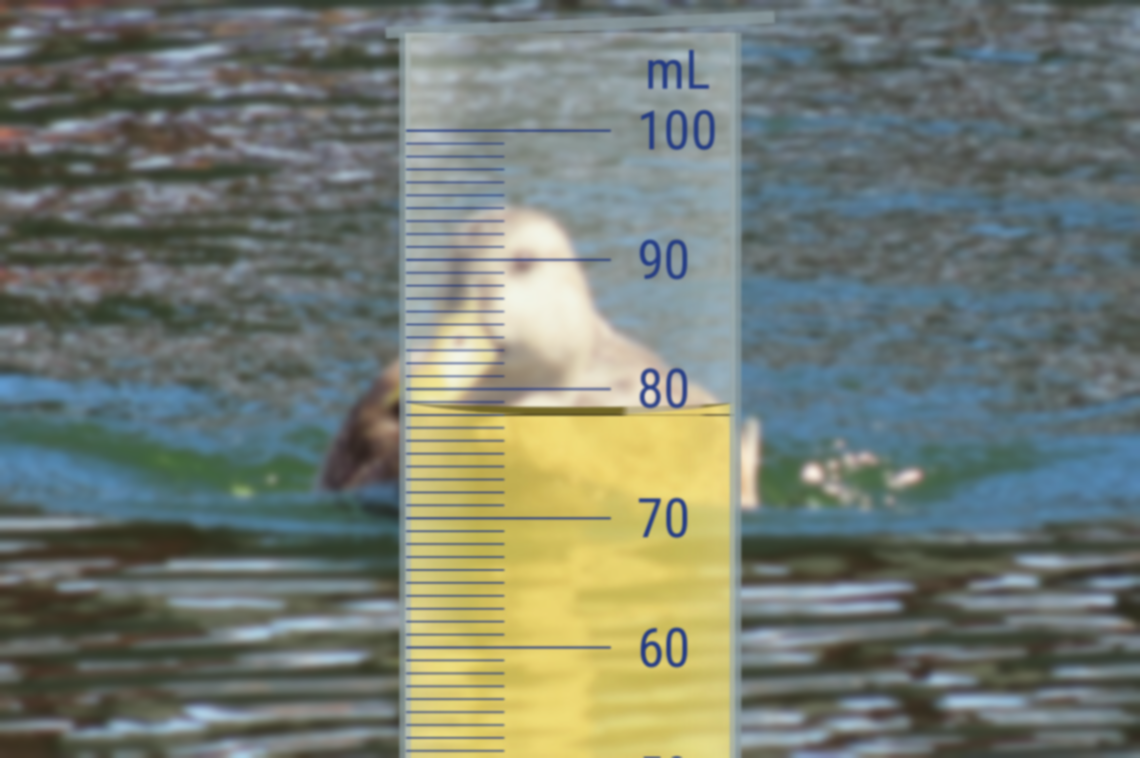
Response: 78 mL
